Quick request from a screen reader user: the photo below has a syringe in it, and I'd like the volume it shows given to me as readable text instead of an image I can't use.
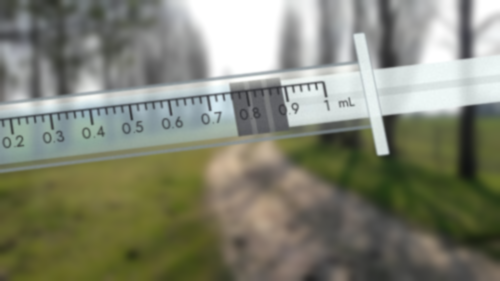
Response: 0.76 mL
